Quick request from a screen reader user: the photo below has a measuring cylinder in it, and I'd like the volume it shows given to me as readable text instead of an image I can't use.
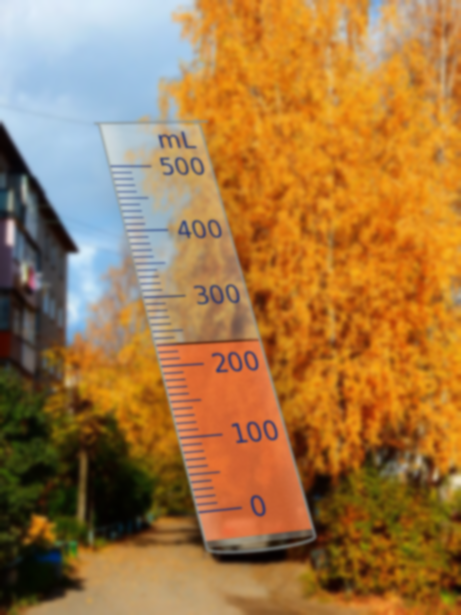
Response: 230 mL
